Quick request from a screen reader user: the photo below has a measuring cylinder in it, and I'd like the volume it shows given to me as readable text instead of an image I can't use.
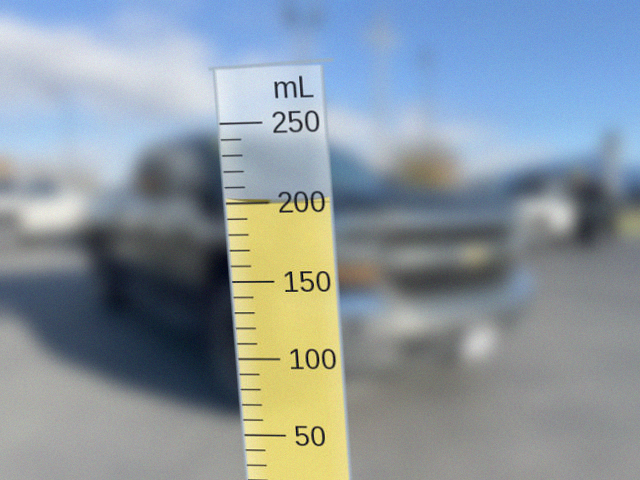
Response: 200 mL
